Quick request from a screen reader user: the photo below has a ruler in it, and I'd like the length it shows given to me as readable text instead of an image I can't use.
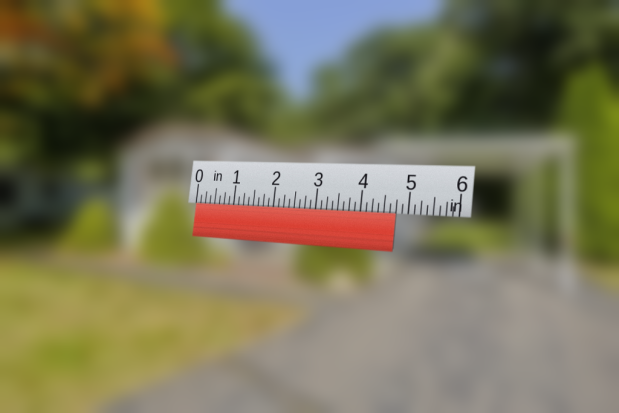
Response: 4.75 in
